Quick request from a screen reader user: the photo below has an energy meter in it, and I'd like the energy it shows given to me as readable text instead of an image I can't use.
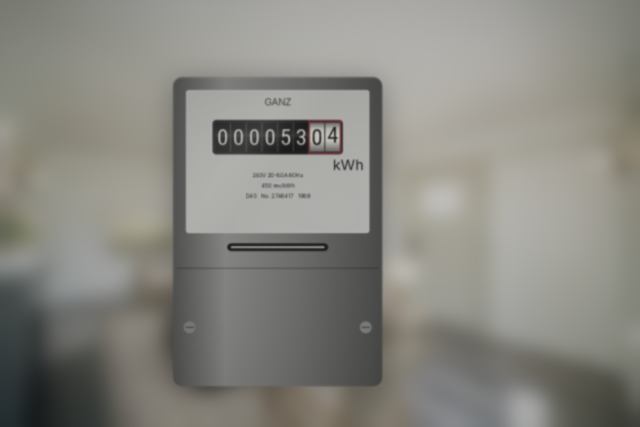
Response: 53.04 kWh
